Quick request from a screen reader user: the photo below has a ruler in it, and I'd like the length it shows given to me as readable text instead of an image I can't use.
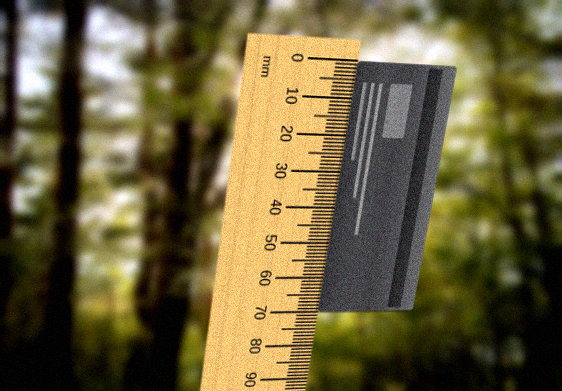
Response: 70 mm
